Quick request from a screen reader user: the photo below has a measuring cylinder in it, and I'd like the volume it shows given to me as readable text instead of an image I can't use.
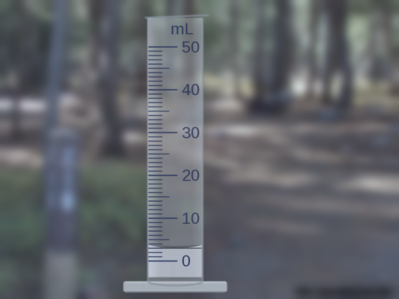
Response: 3 mL
